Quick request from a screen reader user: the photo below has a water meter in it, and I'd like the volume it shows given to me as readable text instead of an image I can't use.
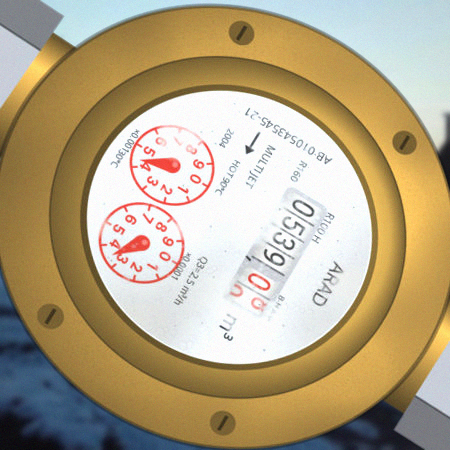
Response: 539.0843 m³
